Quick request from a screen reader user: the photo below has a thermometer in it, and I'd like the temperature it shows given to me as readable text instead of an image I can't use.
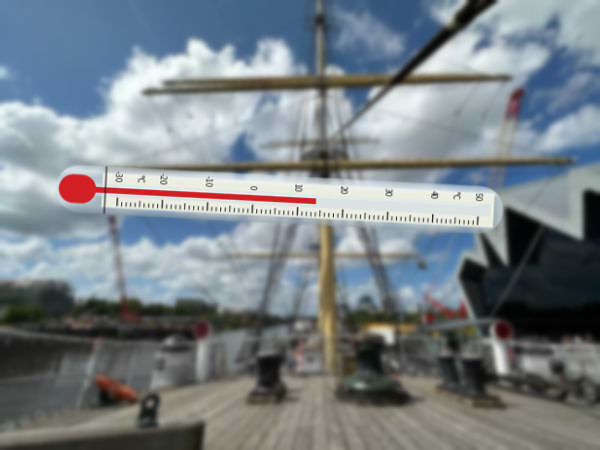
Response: 14 °C
